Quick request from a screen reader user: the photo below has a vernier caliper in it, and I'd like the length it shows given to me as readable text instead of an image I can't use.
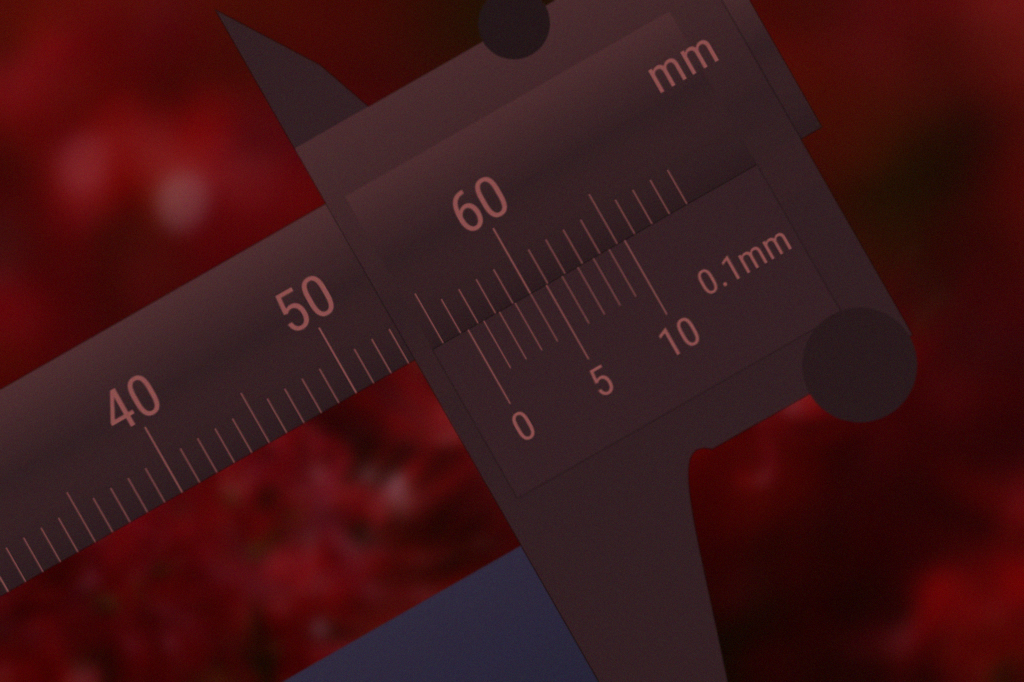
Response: 56.4 mm
